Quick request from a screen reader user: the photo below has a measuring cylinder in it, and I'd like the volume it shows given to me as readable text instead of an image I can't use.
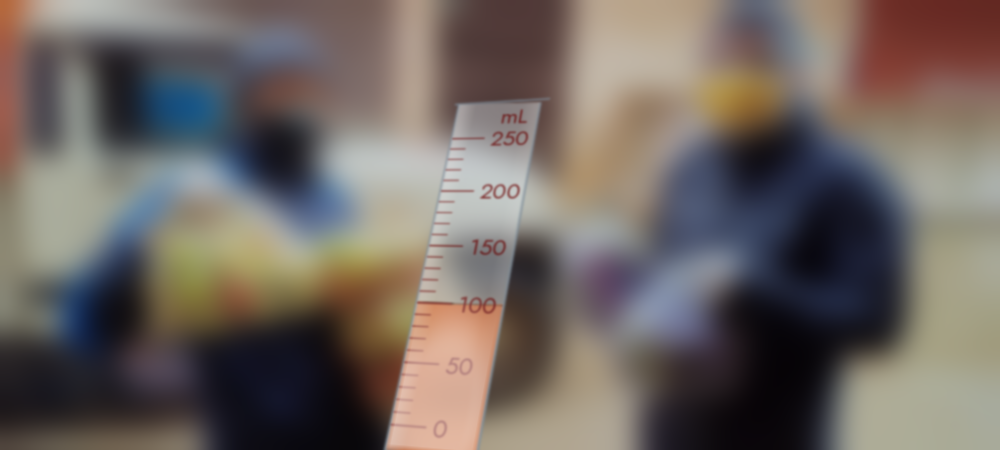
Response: 100 mL
